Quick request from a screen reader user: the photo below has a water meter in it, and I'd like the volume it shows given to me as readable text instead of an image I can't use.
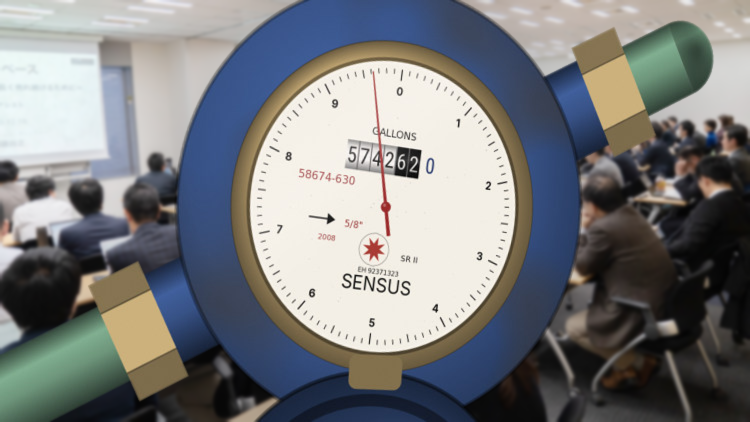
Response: 5742619.6 gal
